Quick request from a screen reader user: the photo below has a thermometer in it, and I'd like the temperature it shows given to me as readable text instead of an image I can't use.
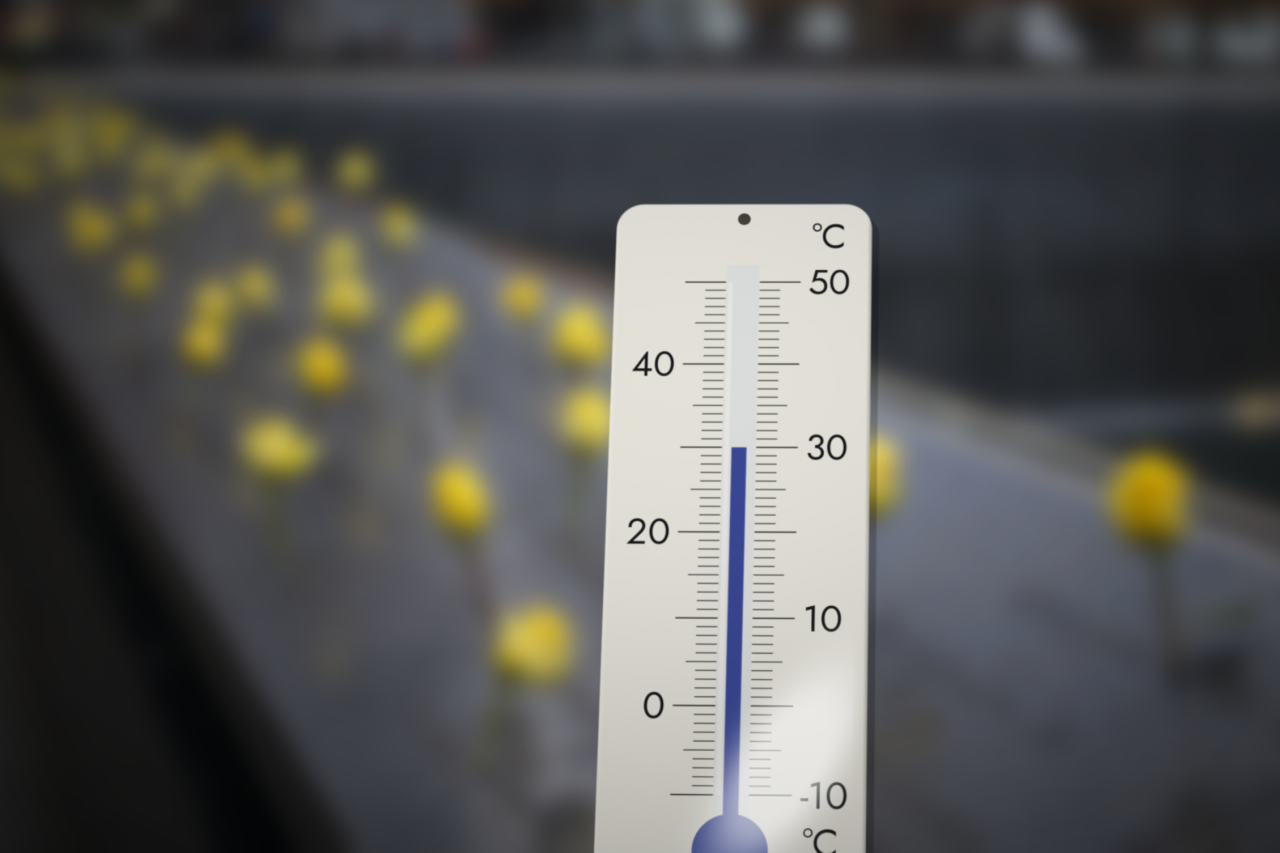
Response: 30 °C
